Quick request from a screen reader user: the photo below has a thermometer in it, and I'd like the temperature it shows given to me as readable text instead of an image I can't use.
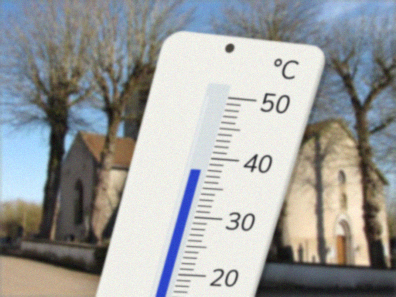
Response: 38 °C
